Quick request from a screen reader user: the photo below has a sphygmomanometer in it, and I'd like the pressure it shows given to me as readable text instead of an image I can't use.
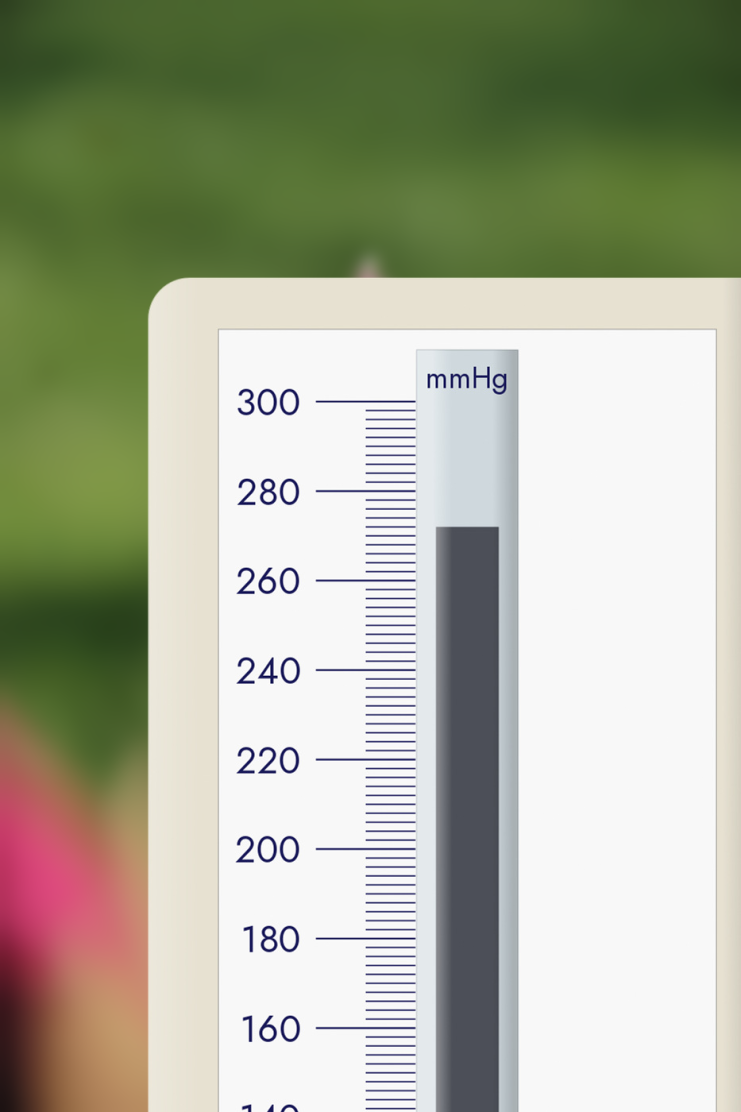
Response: 272 mmHg
